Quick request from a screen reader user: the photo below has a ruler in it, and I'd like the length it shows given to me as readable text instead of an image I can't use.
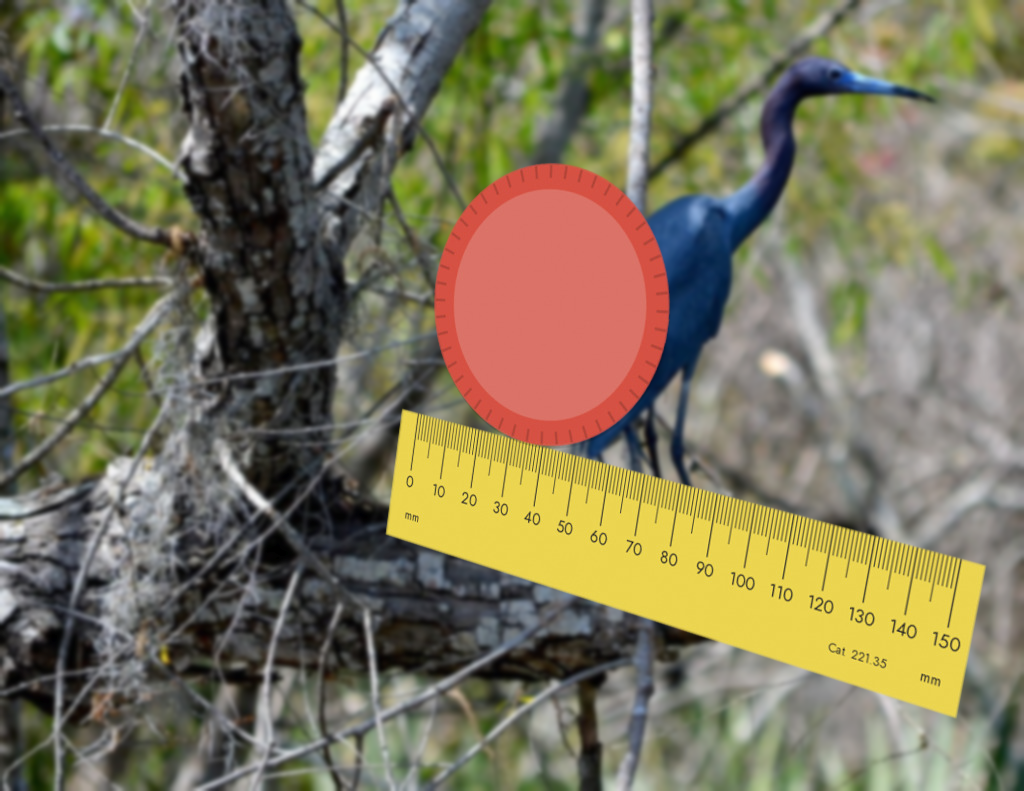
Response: 70 mm
